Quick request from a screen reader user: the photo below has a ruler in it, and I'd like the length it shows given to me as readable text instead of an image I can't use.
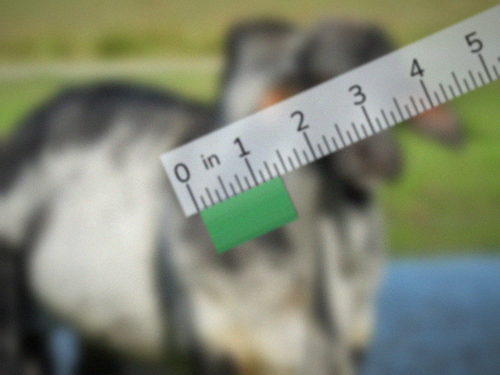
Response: 1.375 in
